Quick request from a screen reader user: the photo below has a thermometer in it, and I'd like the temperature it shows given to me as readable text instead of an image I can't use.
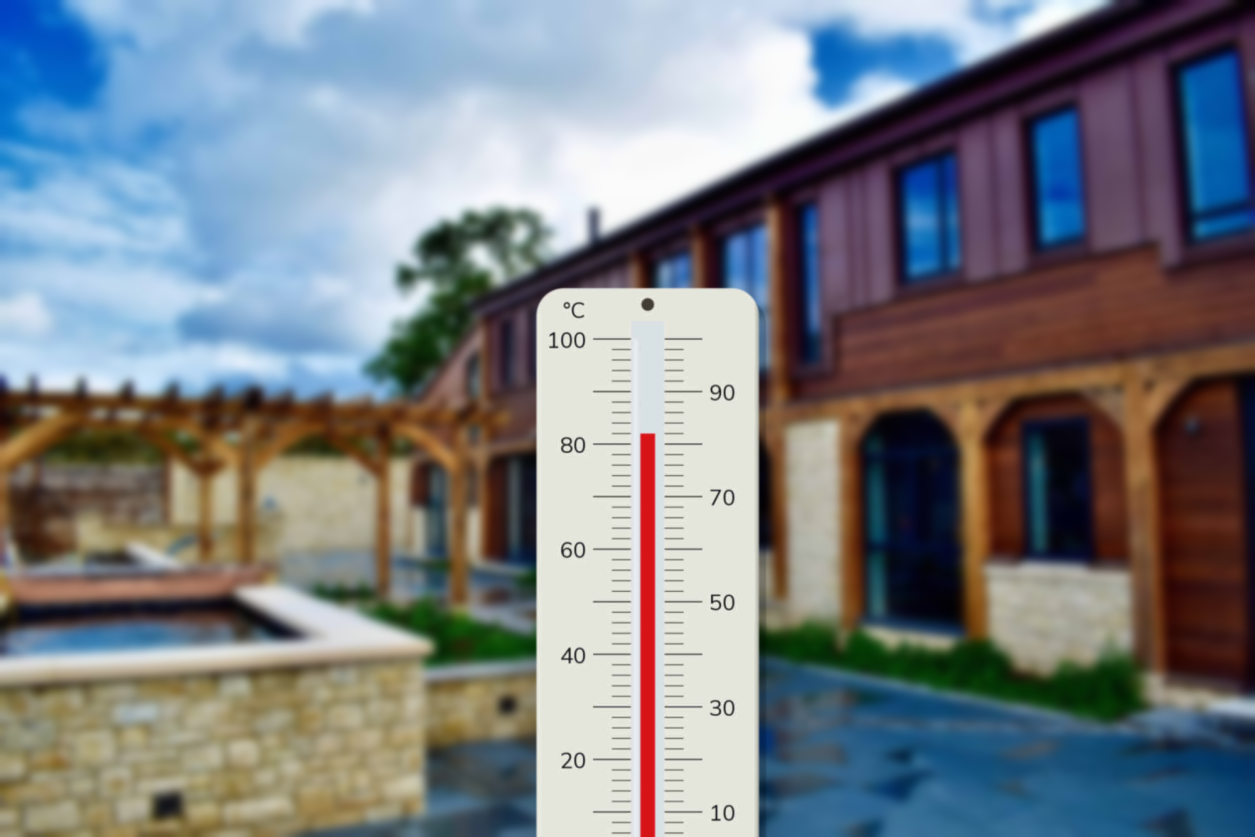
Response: 82 °C
